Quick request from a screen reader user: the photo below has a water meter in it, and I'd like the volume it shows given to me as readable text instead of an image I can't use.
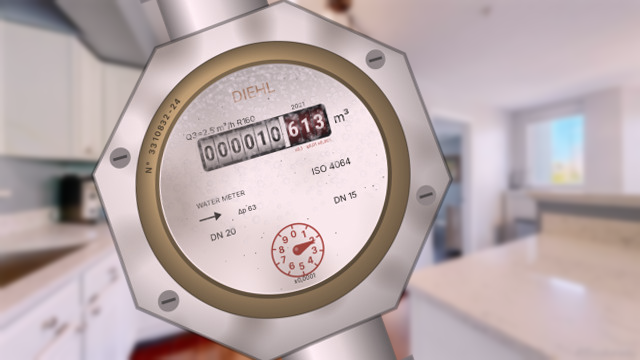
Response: 10.6132 m³
